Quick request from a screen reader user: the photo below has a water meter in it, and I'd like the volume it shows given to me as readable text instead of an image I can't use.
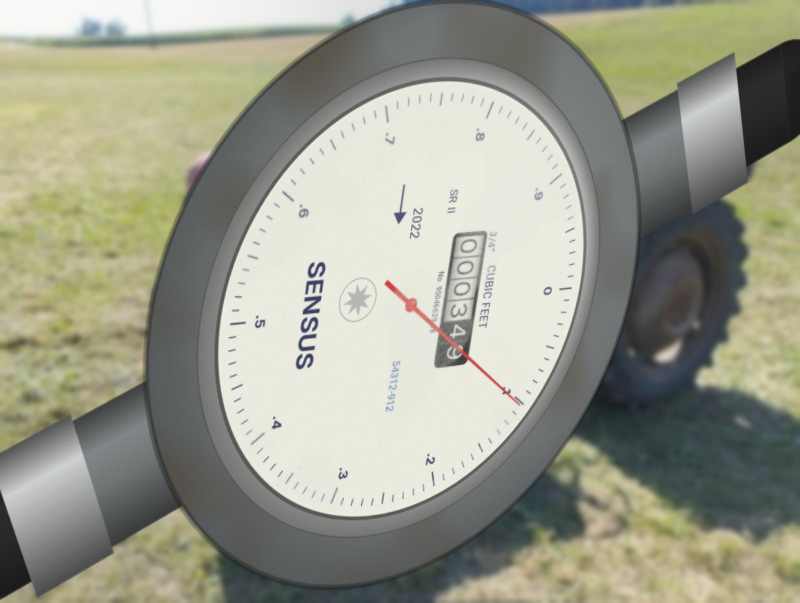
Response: 349.10 ft³
